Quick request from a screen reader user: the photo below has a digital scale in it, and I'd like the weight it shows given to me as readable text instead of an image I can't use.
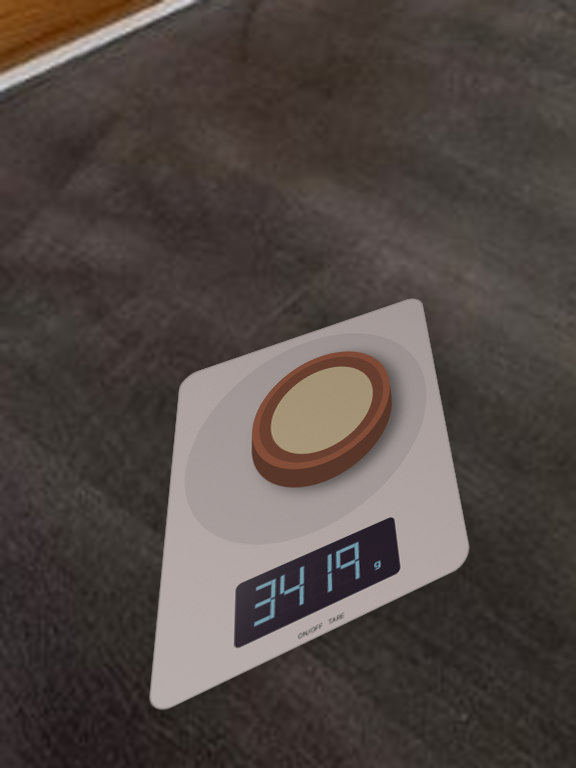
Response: 3419 g
